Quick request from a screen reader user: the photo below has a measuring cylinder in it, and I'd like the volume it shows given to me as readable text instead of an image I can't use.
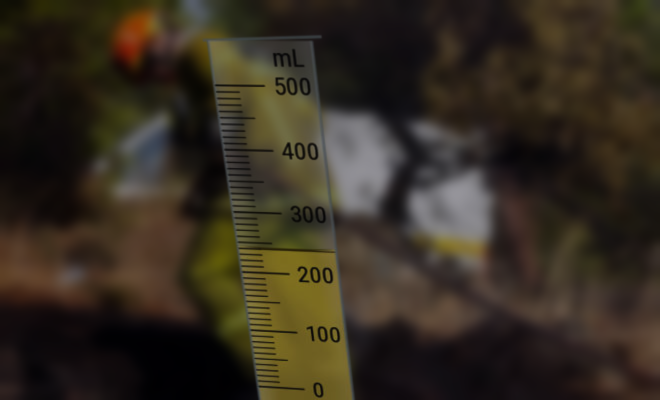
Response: 240 mL
